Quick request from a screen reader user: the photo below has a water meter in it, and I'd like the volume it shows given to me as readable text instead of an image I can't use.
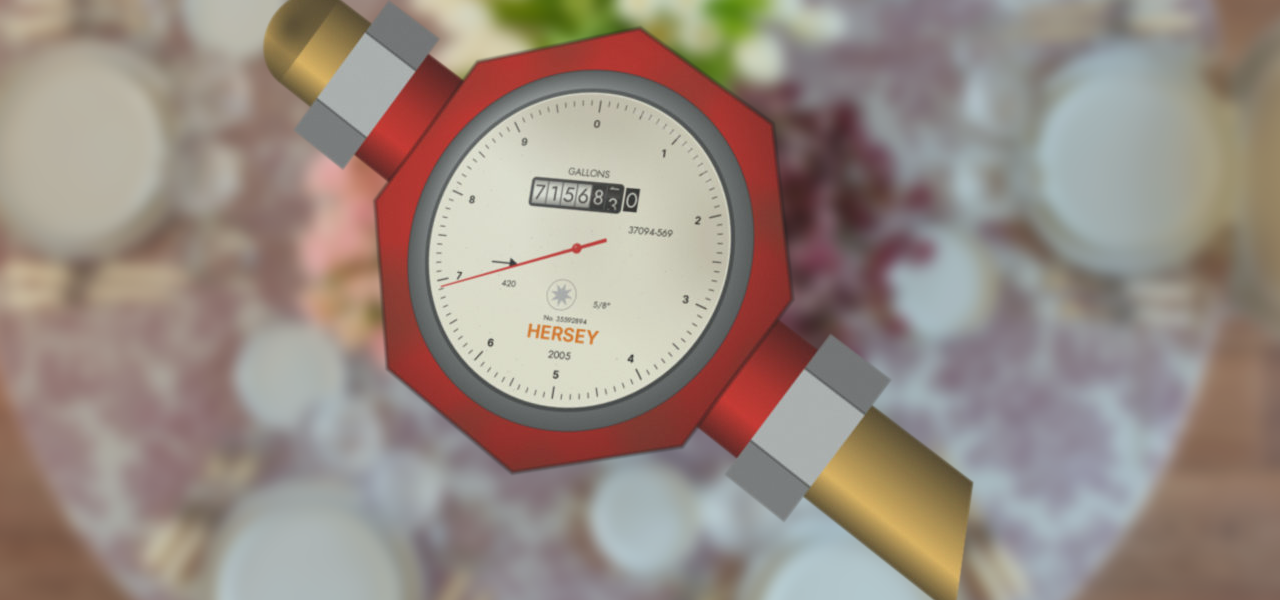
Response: 7156826.9 gal
